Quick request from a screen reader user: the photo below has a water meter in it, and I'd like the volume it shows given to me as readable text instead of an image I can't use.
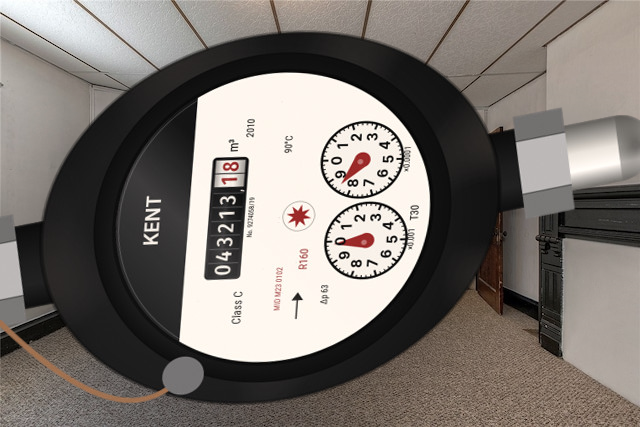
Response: 43213.1798 m³
